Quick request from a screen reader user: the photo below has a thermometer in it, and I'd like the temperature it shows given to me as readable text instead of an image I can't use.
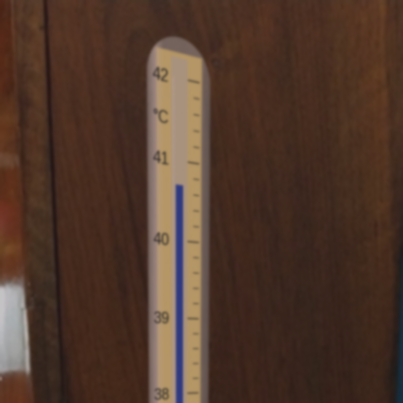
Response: 40.7 °C
